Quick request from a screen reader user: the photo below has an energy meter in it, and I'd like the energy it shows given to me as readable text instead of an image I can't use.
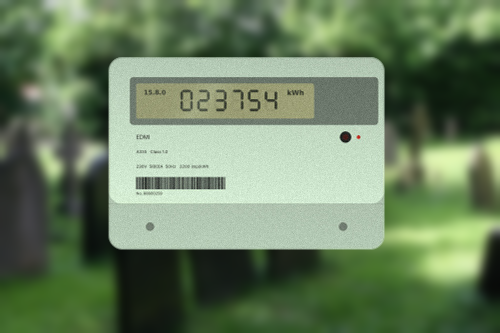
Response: 23754 kWh
